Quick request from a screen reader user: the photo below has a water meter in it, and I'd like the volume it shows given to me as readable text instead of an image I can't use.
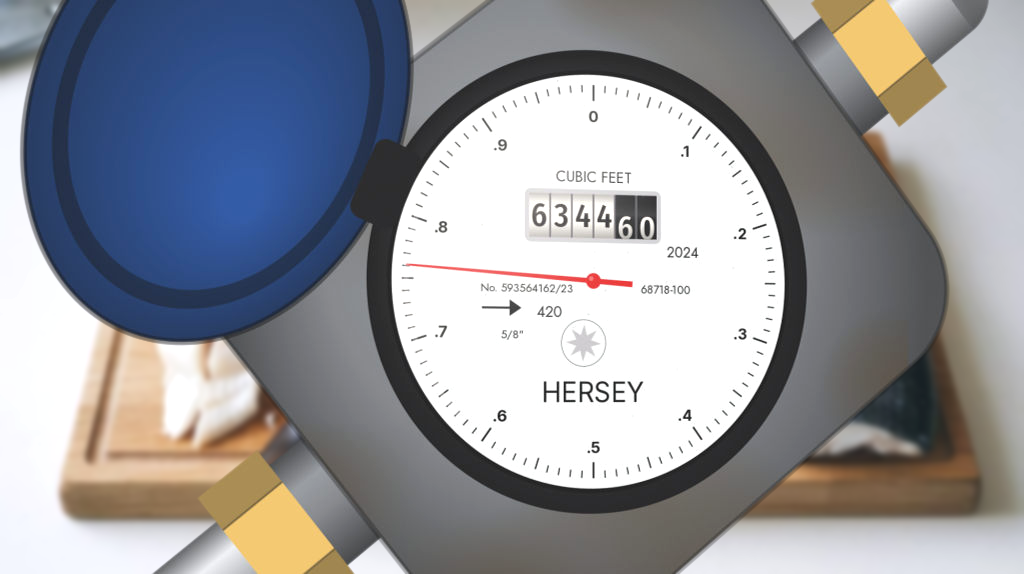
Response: 634459.76 ft³
